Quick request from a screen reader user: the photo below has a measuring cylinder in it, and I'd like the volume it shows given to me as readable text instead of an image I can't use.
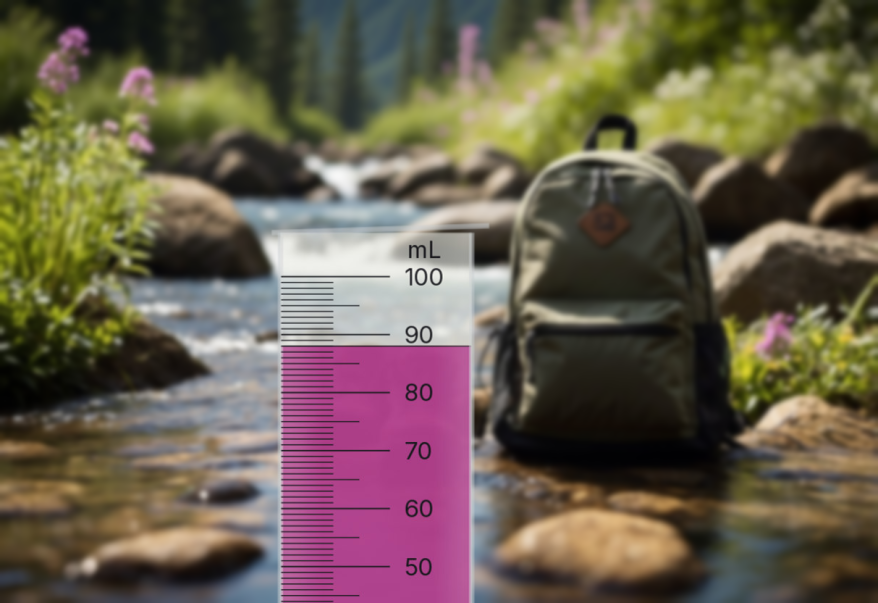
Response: 88 mL
